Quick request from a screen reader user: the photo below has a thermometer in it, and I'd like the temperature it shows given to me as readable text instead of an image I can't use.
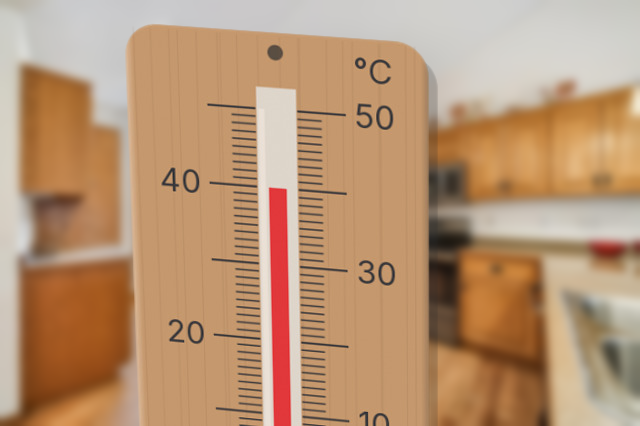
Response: 40 °C
